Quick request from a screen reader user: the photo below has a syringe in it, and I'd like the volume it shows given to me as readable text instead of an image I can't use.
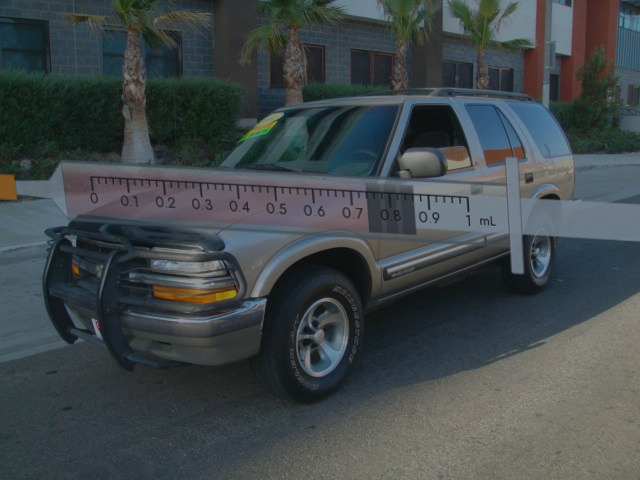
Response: 0.74 mL
